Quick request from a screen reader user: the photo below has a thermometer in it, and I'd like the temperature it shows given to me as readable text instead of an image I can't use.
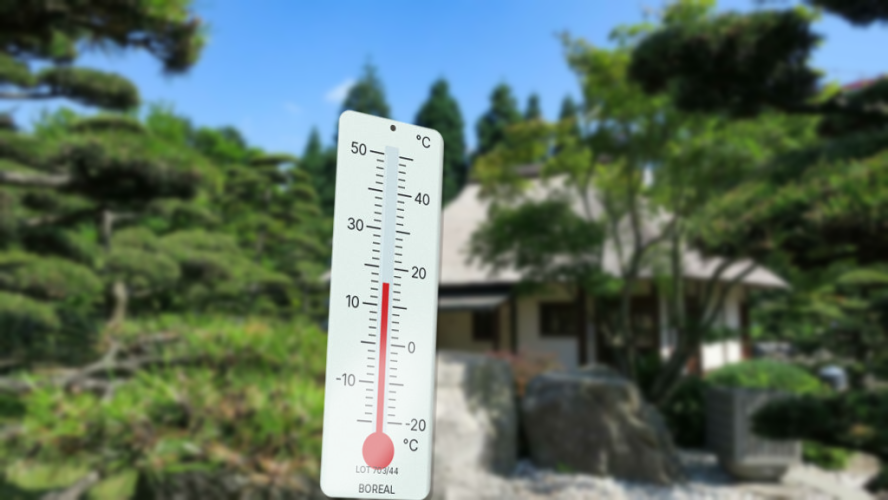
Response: 16 °C
